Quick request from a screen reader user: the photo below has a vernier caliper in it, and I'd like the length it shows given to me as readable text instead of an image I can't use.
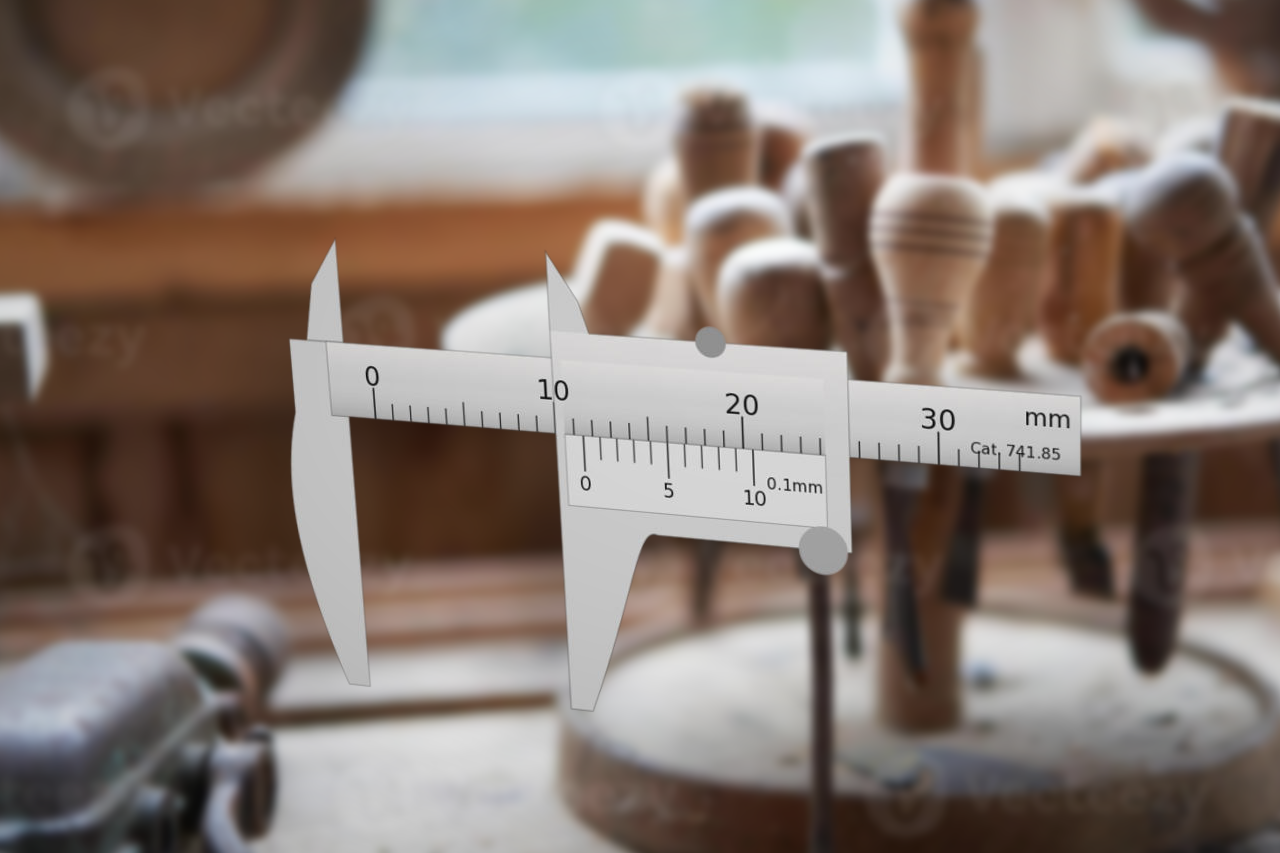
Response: 11.5 mm
